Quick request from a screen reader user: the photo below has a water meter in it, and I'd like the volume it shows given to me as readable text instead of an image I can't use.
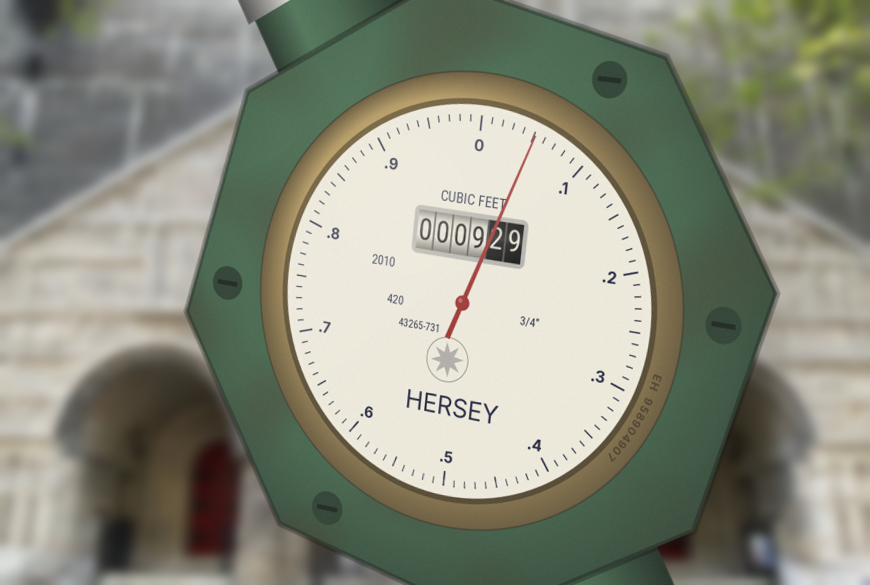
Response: 929.05 ft³
